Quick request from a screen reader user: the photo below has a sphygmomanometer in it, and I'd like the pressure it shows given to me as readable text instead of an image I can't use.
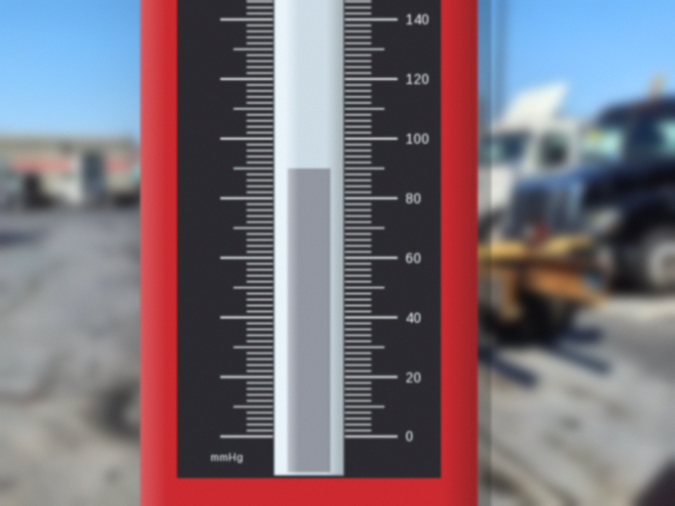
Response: 90 mmHg
